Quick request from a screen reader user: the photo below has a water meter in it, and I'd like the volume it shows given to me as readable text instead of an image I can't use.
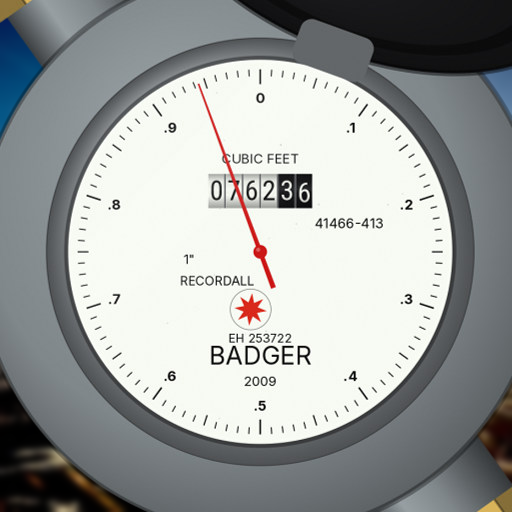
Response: 76235.94 ft³
